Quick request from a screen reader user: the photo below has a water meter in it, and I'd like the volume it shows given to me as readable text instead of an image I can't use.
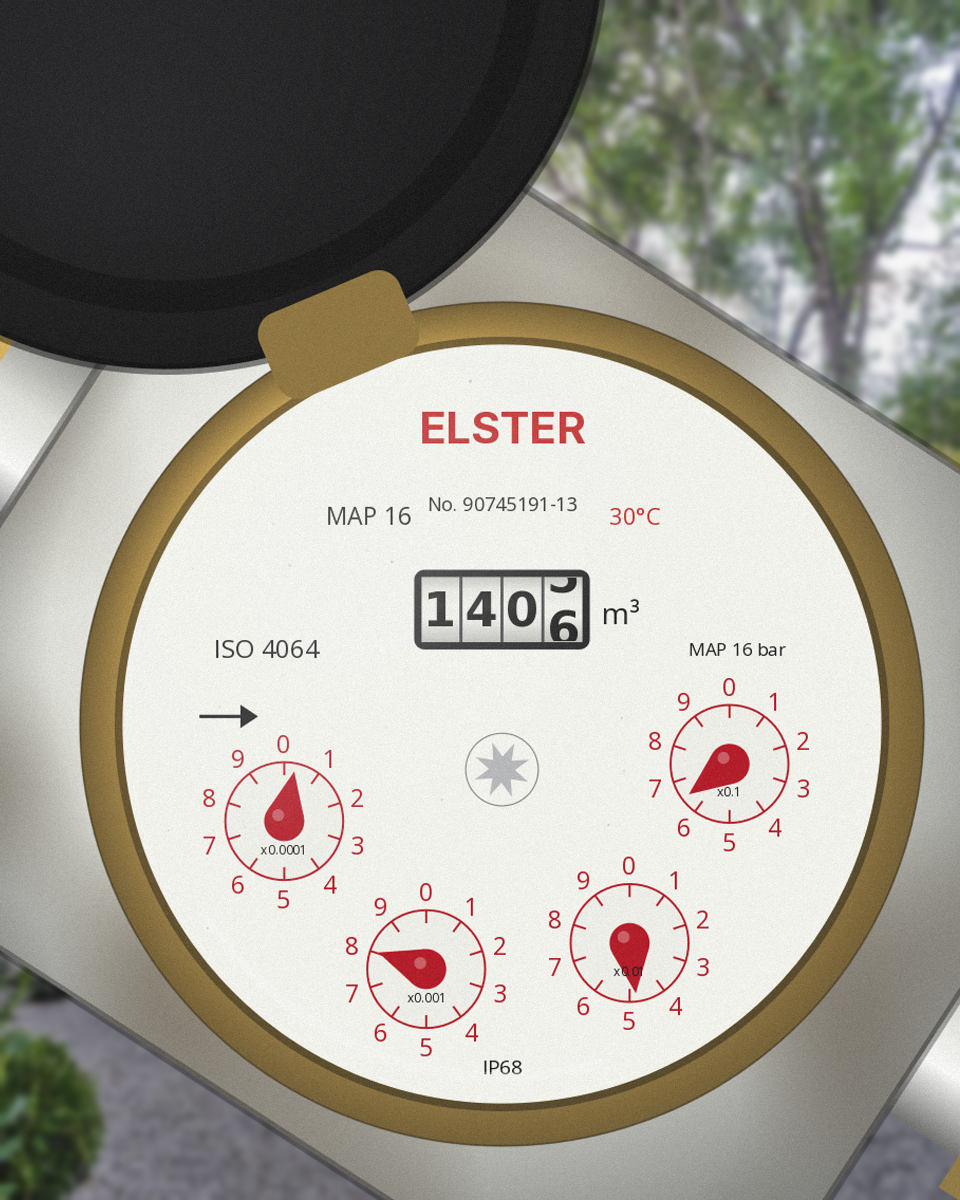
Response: 1405.6480 m³
